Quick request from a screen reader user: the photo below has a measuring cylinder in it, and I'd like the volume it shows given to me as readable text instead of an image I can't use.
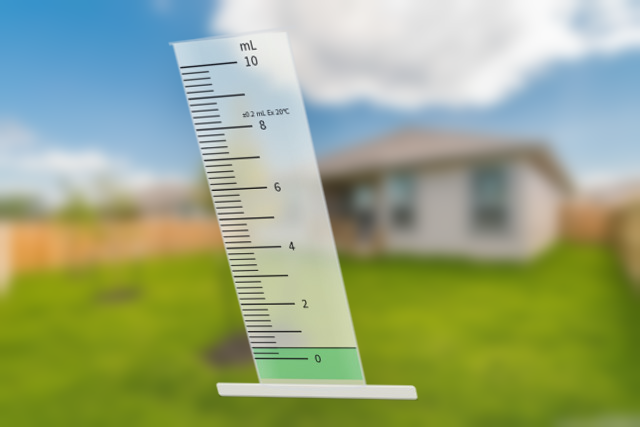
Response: 0.4 mL
